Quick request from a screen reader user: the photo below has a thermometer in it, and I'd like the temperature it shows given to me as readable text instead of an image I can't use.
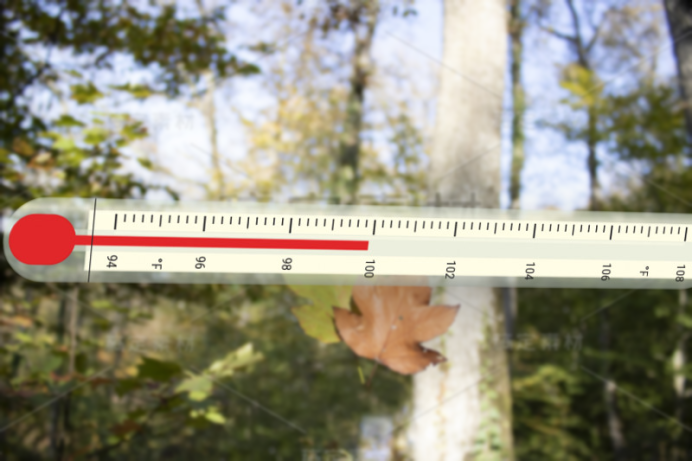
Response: 99.9 °F
